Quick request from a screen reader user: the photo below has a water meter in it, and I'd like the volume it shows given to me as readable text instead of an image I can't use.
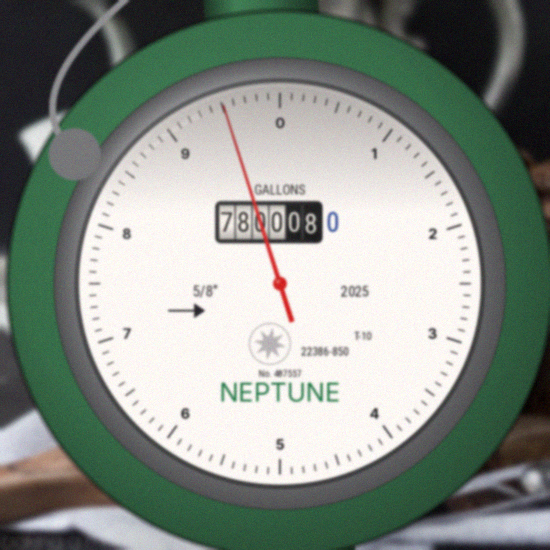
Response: 7800079.5 gal
